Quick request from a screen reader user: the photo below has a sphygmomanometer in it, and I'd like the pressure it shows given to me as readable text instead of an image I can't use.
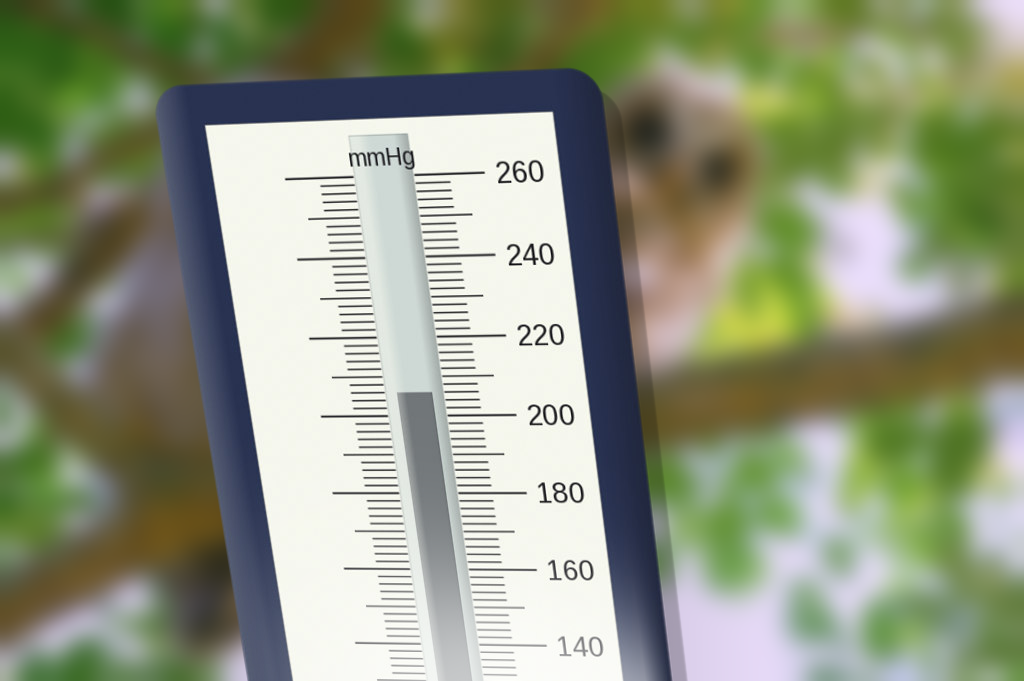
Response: 206 mmHg
